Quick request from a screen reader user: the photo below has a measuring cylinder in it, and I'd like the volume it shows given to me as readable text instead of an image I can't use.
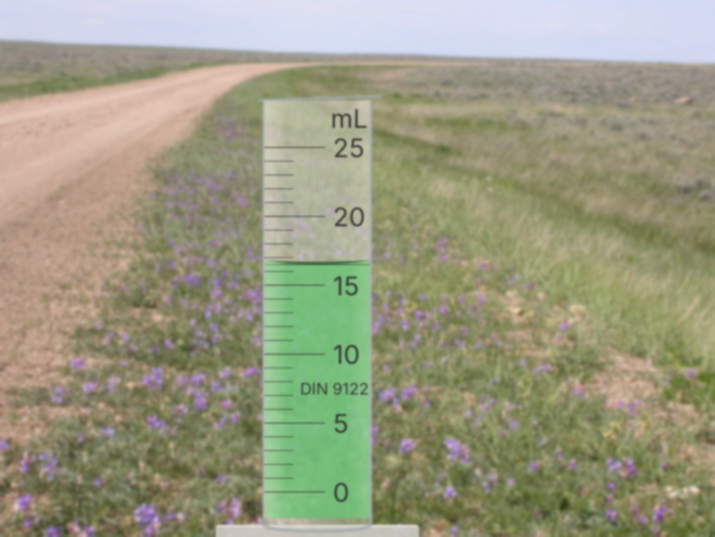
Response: 16.5 mL
